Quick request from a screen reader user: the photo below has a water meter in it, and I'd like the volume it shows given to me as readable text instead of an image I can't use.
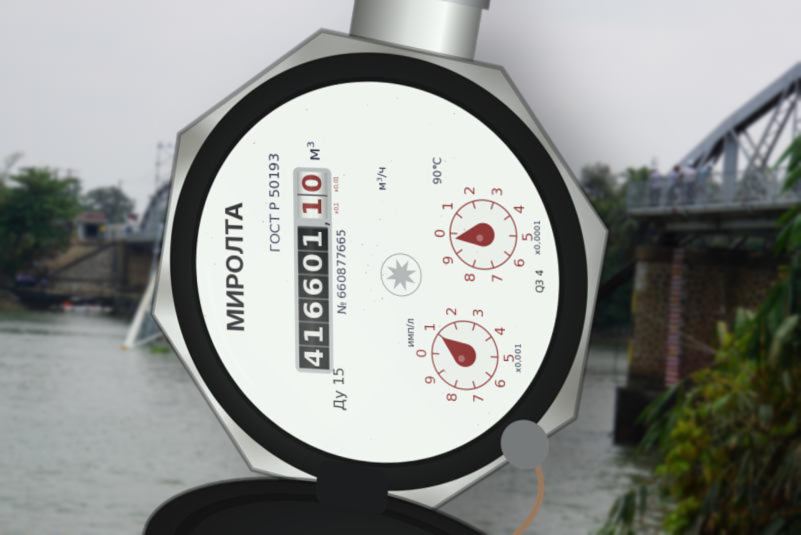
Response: 416601.1009 m³
